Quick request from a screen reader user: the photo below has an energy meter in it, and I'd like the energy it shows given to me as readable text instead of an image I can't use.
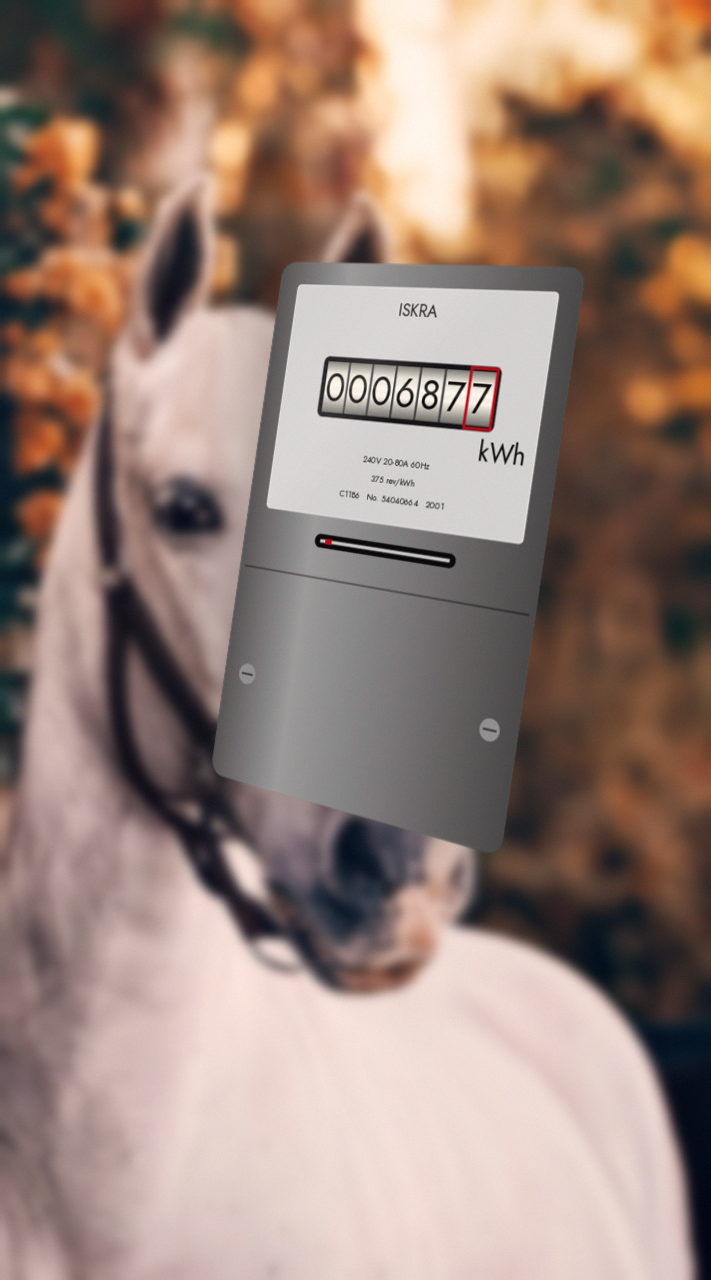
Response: 687.7 kWh
